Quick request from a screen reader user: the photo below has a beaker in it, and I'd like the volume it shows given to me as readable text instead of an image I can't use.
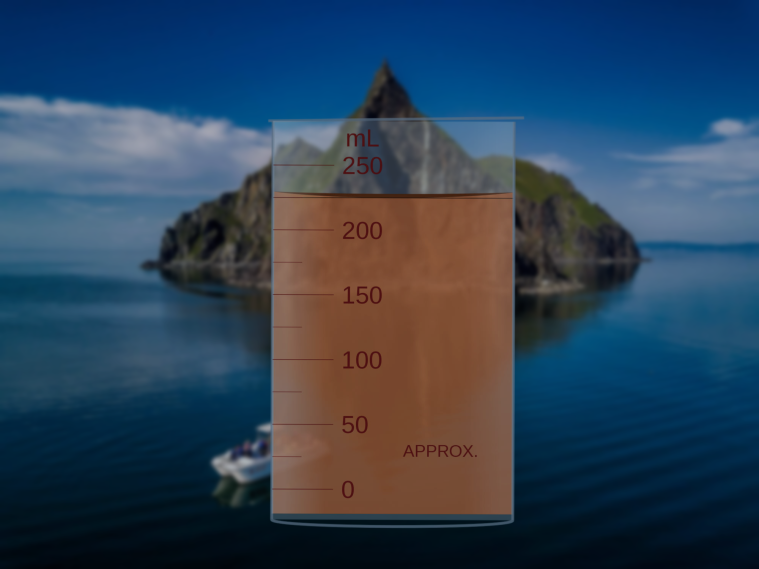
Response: 225 mL
